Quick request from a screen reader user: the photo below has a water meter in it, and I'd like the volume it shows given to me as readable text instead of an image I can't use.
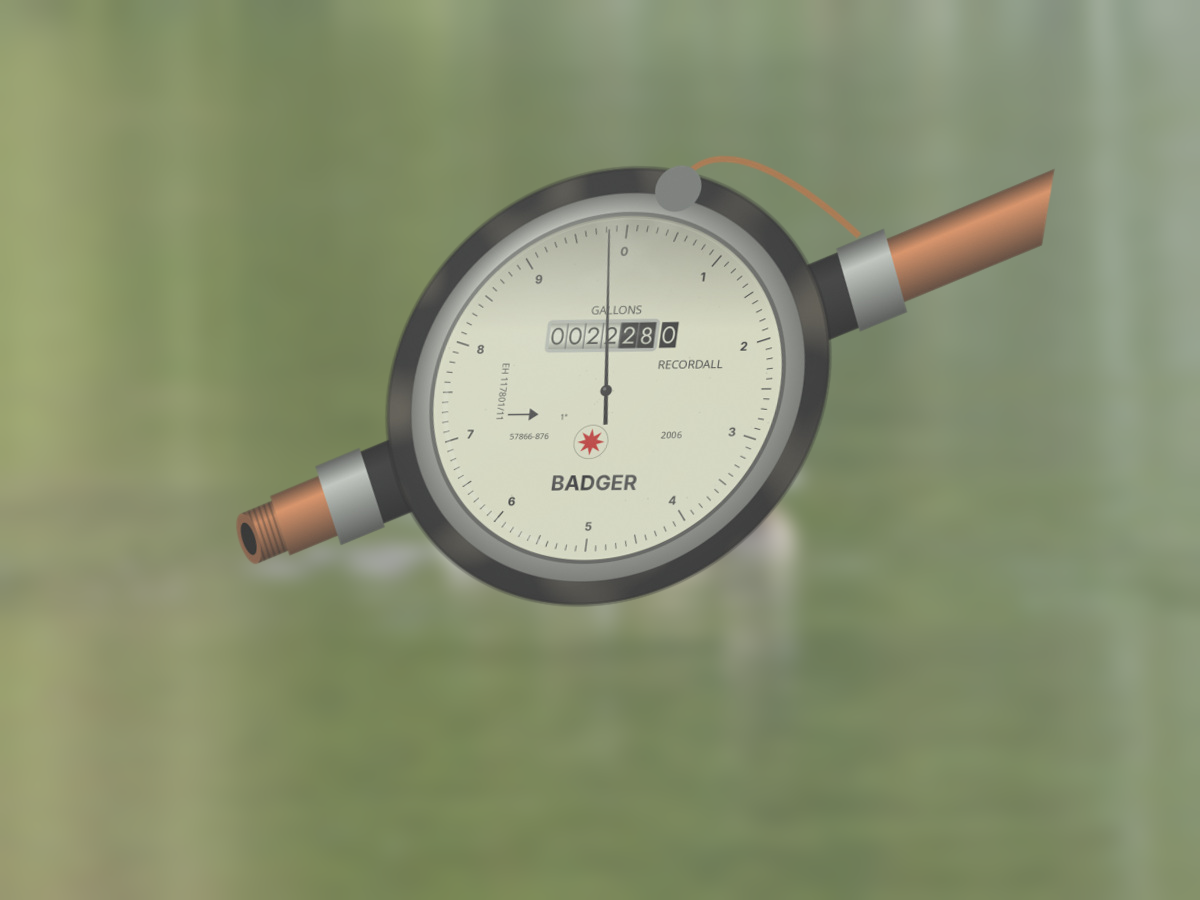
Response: 22279.8 gal
